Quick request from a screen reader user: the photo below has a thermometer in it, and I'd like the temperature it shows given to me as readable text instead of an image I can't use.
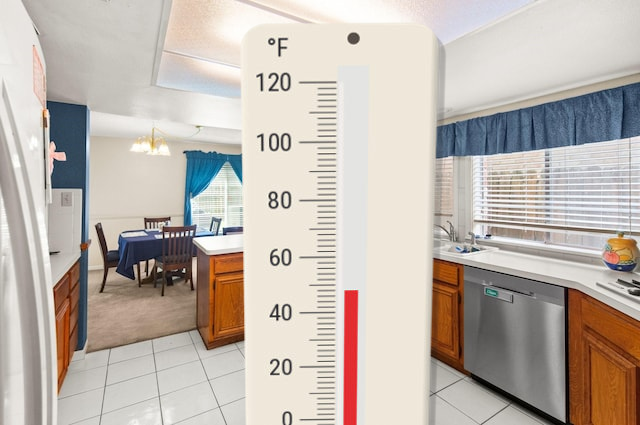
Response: 48 °F
